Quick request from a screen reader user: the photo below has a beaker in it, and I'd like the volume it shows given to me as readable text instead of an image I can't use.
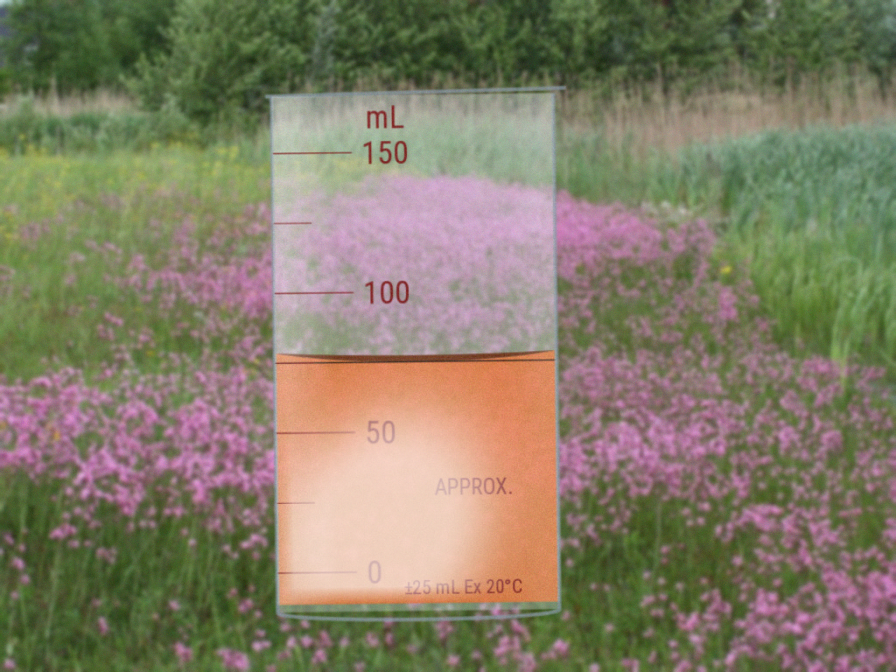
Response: 75 mL
